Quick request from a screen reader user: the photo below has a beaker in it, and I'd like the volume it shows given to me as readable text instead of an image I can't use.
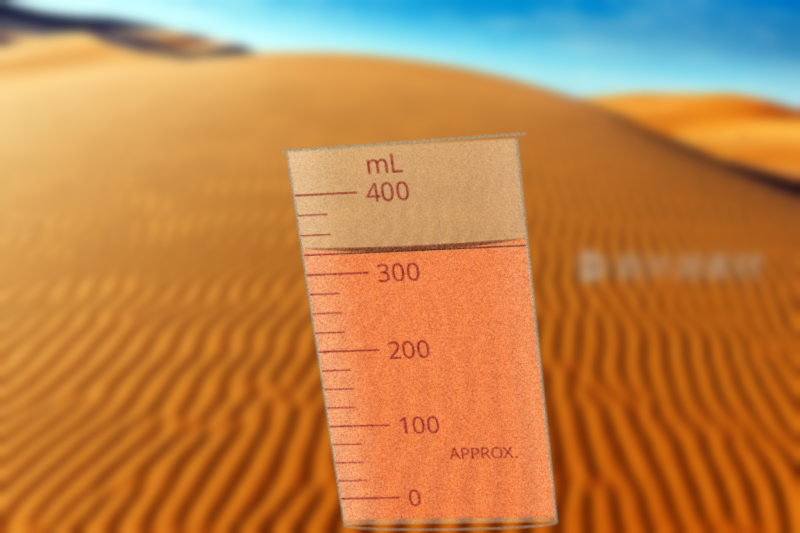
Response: 325 mL
